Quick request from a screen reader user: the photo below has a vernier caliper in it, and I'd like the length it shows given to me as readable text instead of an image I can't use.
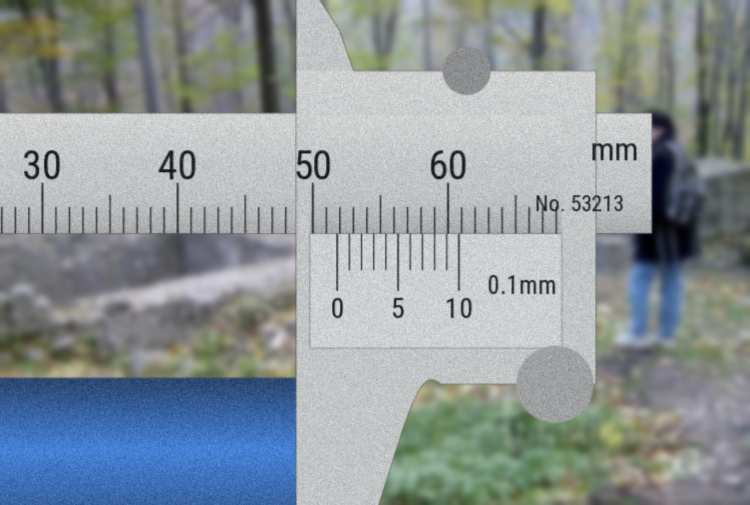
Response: 51.8 mm
